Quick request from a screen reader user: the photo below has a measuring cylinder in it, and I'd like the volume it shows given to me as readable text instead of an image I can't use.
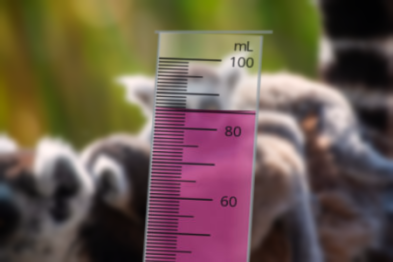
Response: 85 mL
